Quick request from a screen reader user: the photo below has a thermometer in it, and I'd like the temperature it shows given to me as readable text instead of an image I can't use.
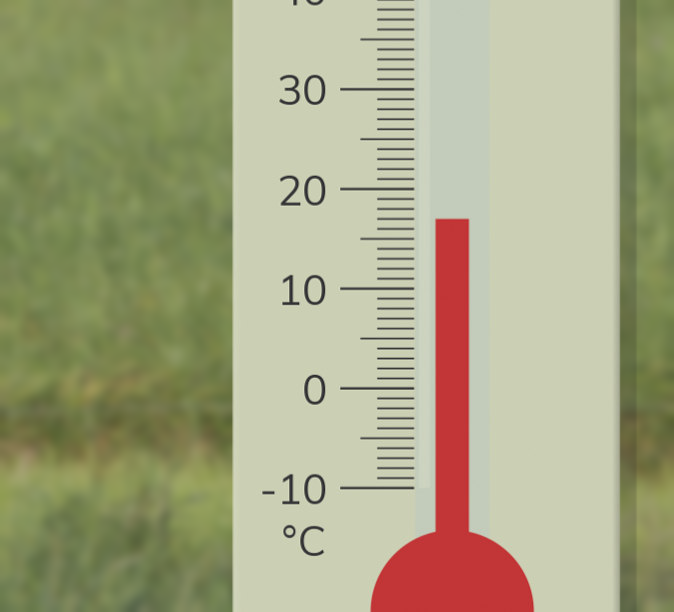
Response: 17 °C
